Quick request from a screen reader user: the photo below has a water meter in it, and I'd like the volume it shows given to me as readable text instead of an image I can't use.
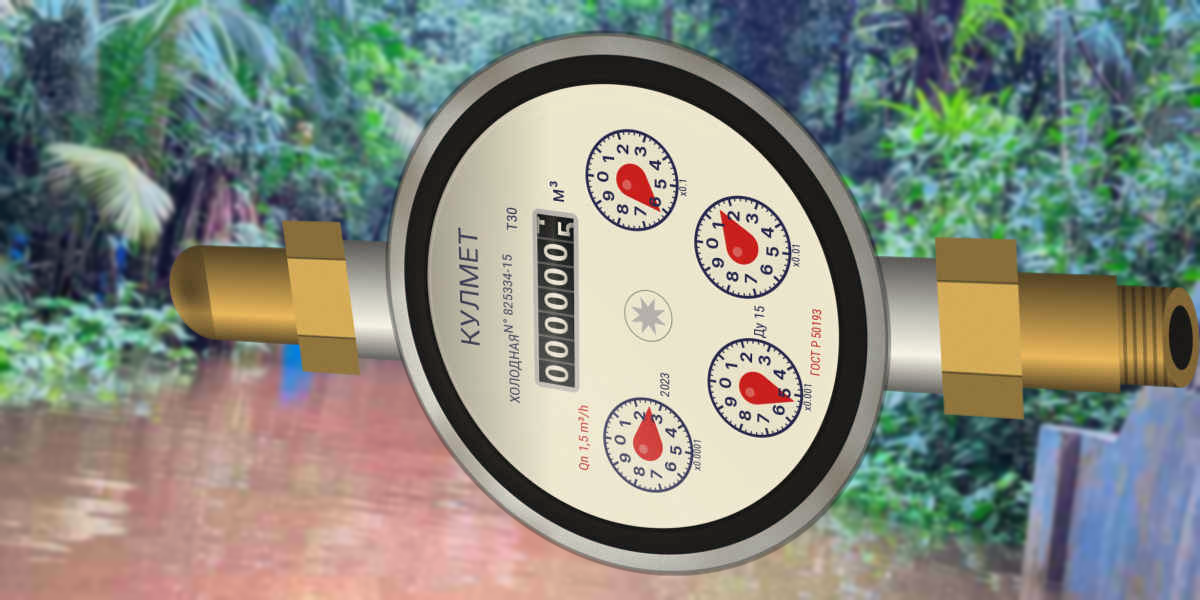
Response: 4.6152 m³
